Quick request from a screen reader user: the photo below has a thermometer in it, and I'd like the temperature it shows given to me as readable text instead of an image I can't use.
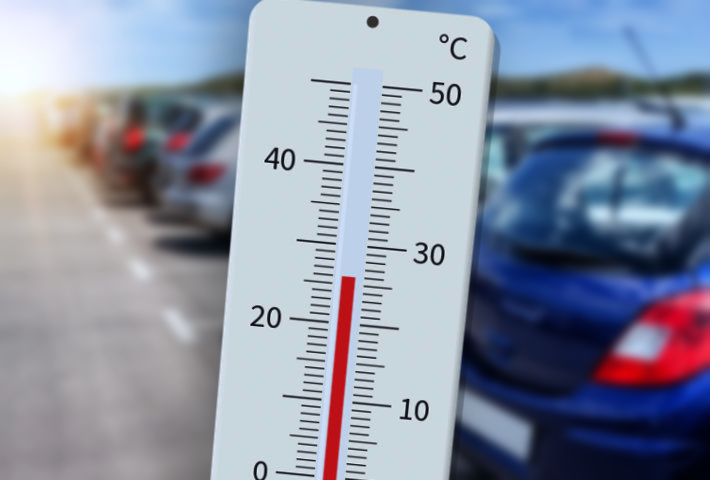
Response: 26 °C
